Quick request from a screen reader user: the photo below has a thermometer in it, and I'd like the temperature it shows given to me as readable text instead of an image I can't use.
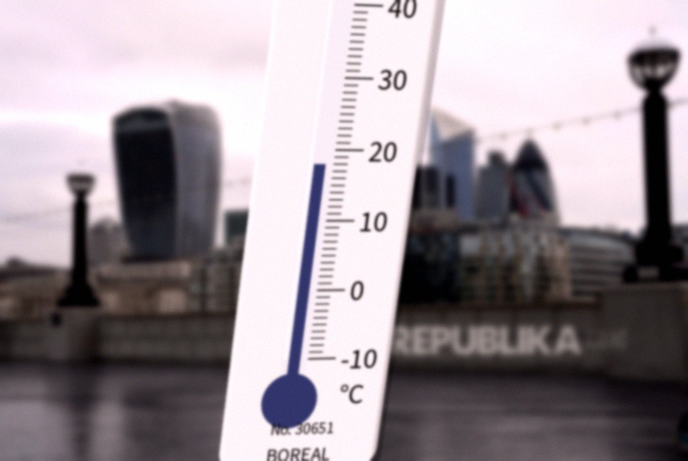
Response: 18 °C
